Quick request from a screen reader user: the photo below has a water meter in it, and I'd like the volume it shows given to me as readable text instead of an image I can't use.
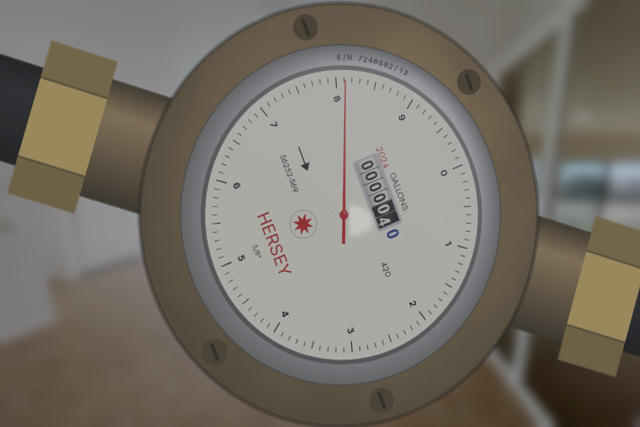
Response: 38.1 gal
